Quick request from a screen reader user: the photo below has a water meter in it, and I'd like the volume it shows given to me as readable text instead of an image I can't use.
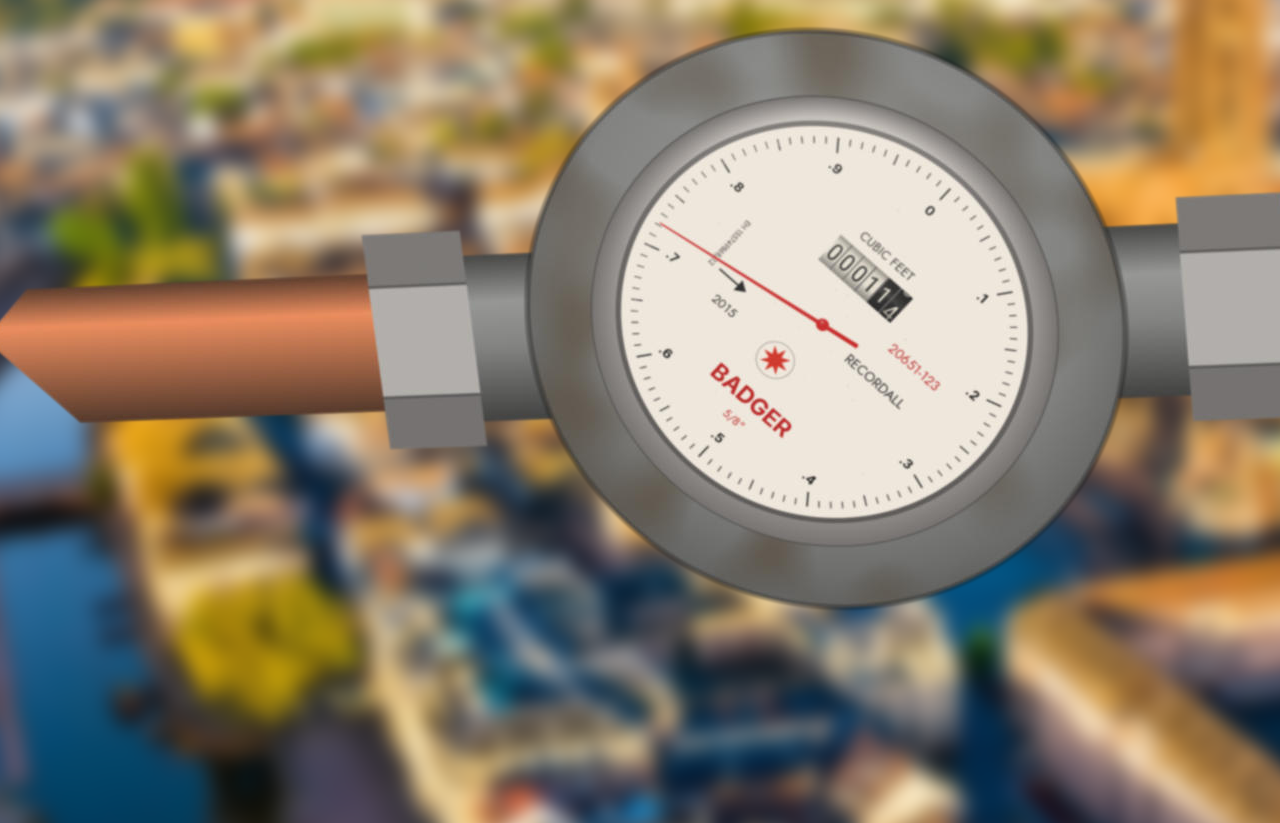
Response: 113.72 ft³
